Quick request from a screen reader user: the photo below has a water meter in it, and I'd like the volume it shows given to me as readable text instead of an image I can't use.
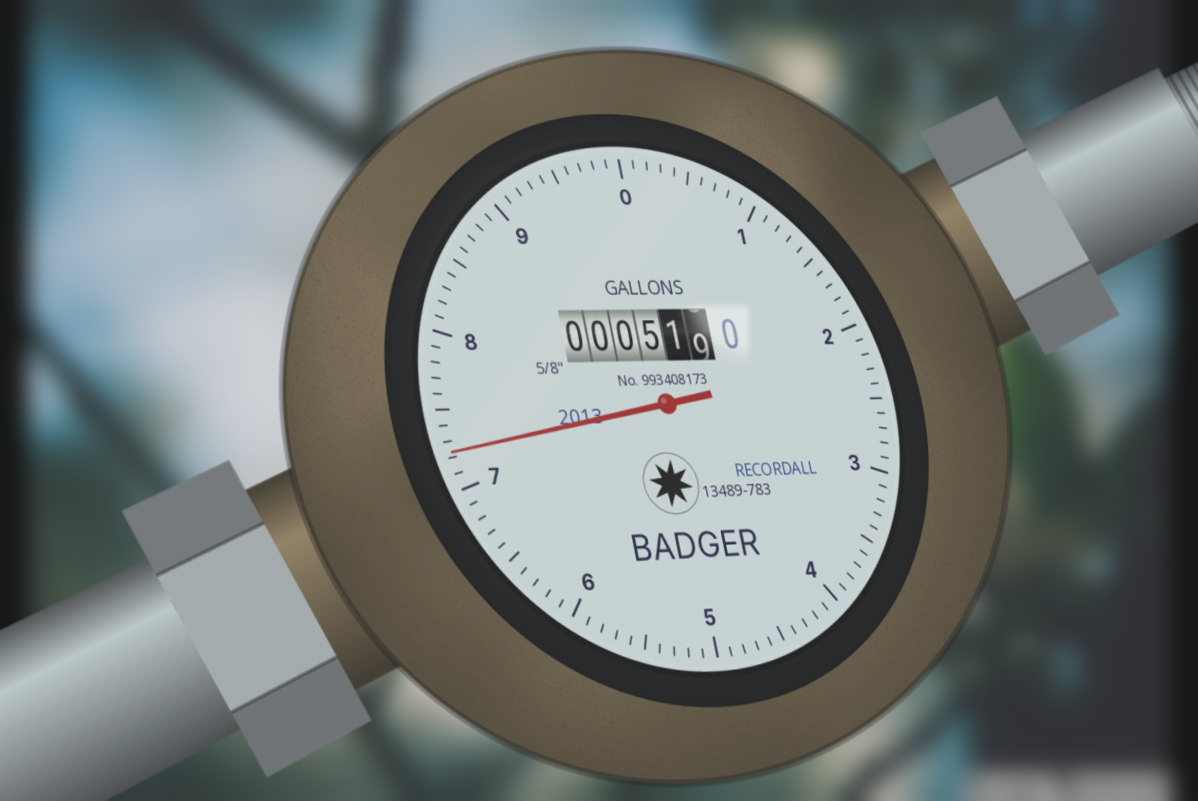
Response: 5187.2 gal
